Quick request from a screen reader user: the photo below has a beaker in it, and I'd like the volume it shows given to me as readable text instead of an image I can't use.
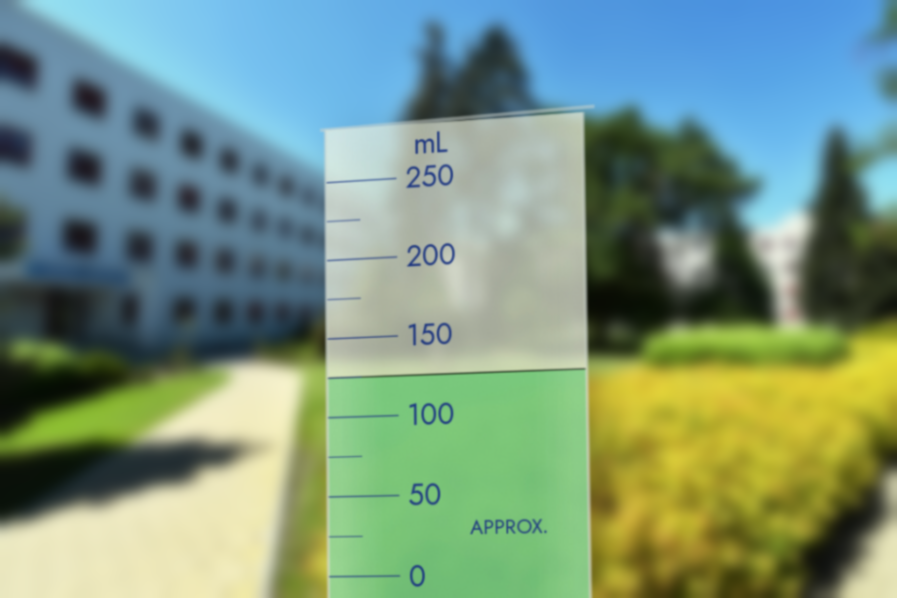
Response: 125 mL
